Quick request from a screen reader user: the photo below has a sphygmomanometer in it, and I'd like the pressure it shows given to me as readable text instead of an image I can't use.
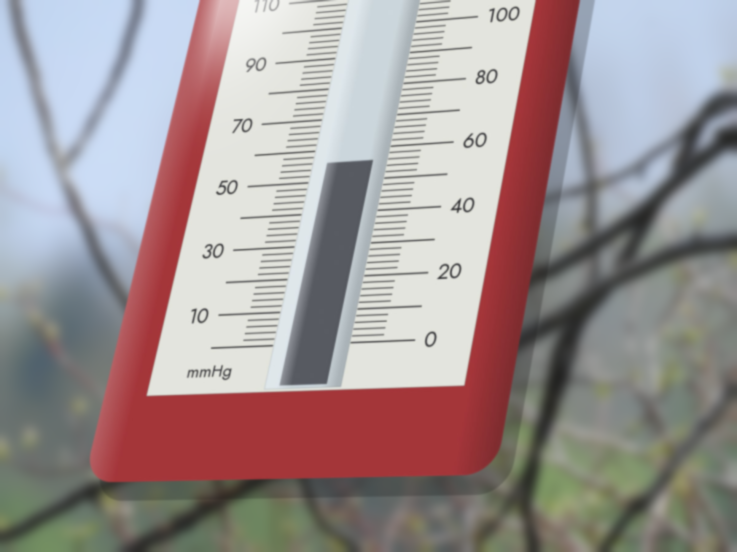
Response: 56 mmHg
